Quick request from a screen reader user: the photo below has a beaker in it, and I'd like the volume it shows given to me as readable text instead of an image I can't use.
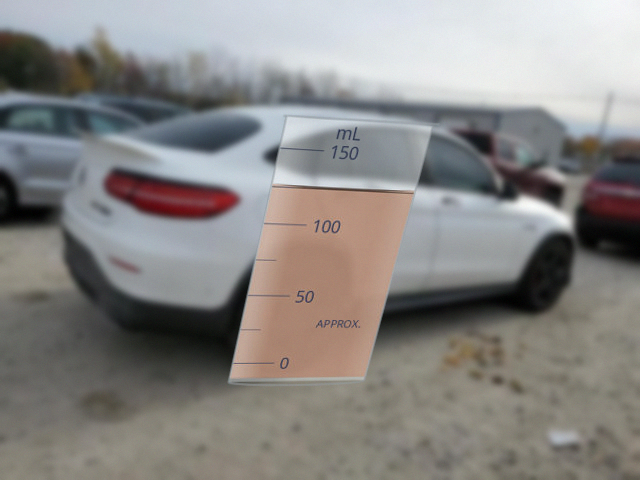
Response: 125 mL
